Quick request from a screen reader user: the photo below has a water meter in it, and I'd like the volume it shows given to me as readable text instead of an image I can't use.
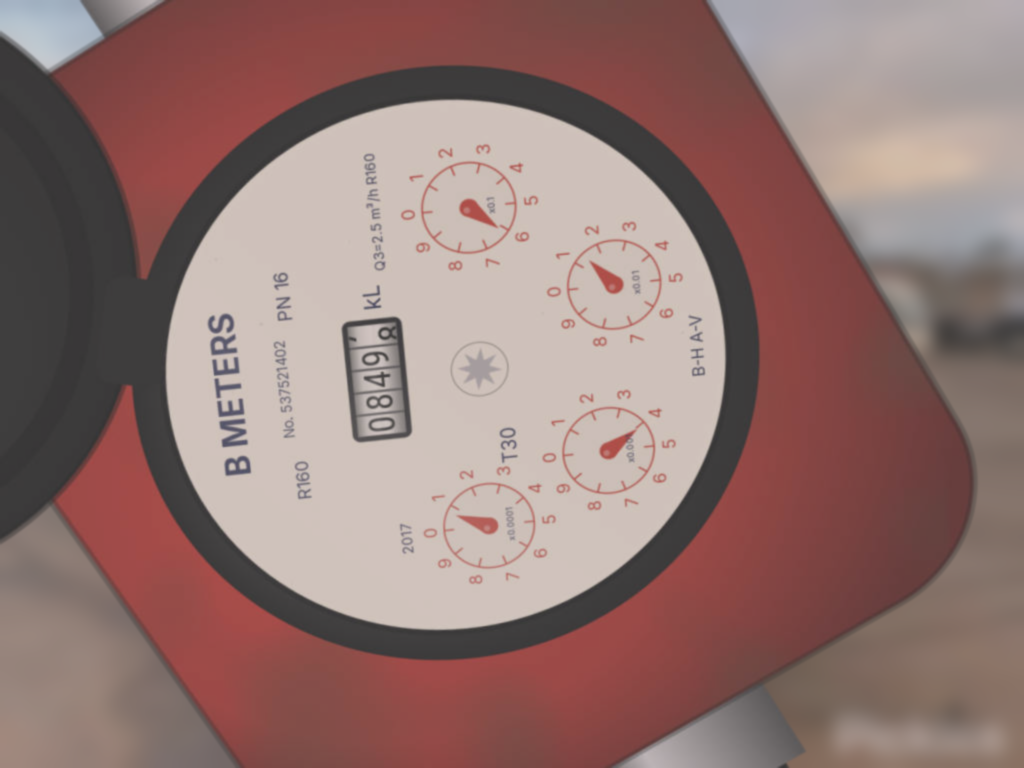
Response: 8497.6140 kL
